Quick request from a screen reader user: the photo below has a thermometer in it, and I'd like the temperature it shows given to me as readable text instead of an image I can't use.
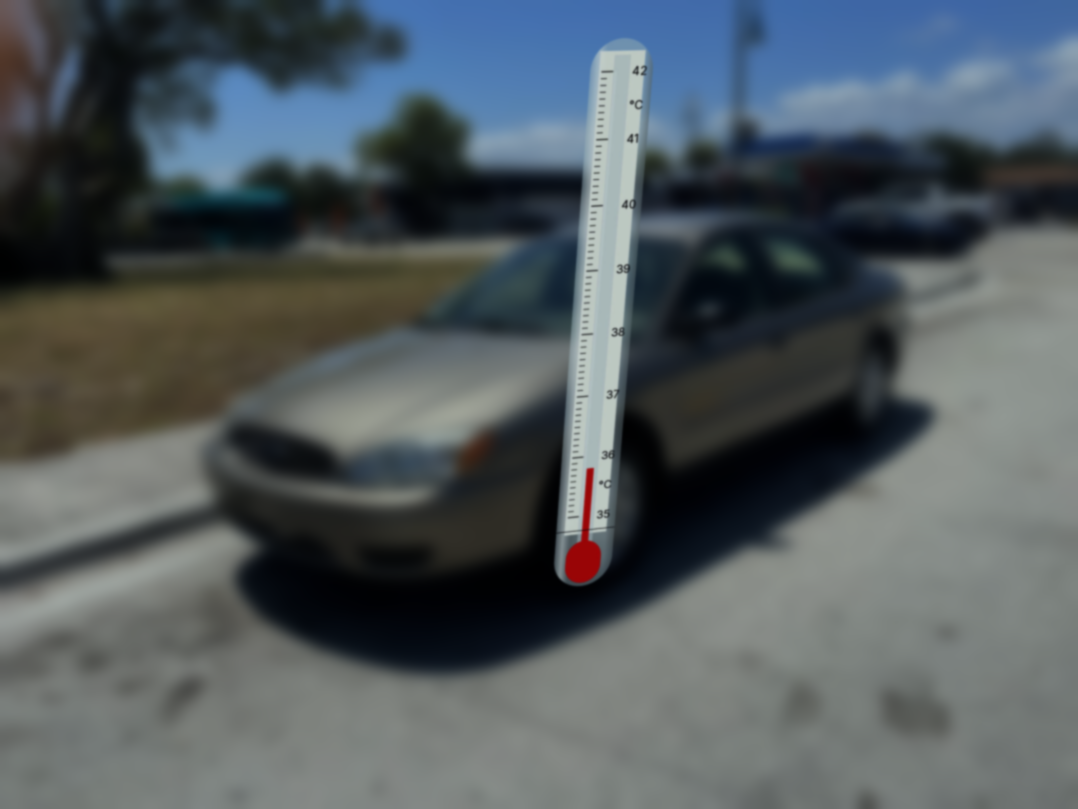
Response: 35.8 °C
